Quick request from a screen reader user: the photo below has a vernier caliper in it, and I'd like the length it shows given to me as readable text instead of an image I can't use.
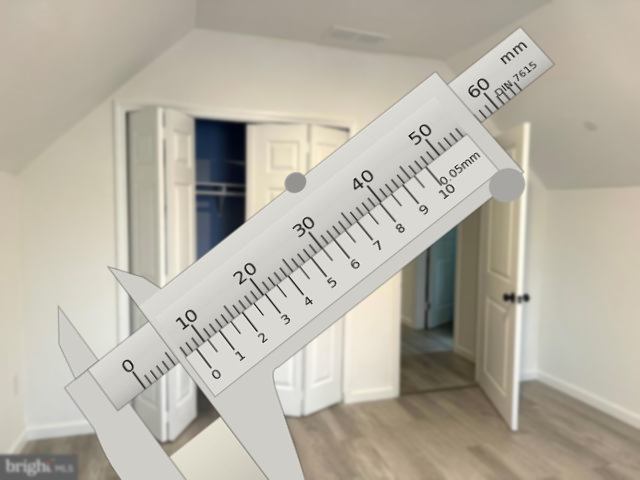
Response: 8.6 mm
